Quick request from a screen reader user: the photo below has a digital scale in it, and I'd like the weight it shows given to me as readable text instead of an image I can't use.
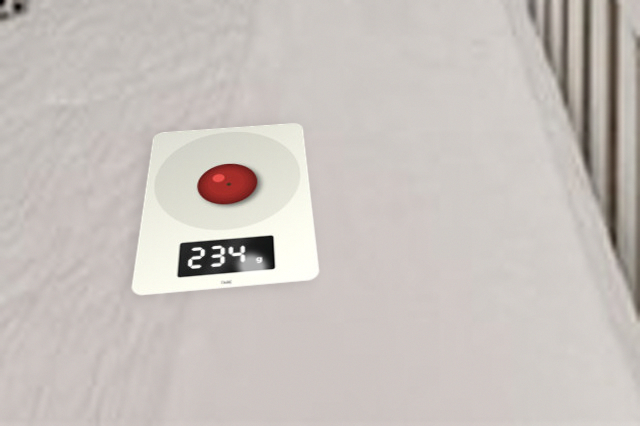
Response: 234 g
